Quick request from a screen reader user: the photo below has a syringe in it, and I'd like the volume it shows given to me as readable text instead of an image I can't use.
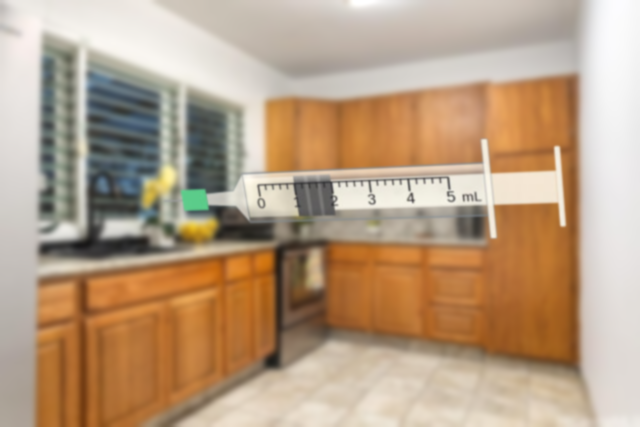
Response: 1 mL
